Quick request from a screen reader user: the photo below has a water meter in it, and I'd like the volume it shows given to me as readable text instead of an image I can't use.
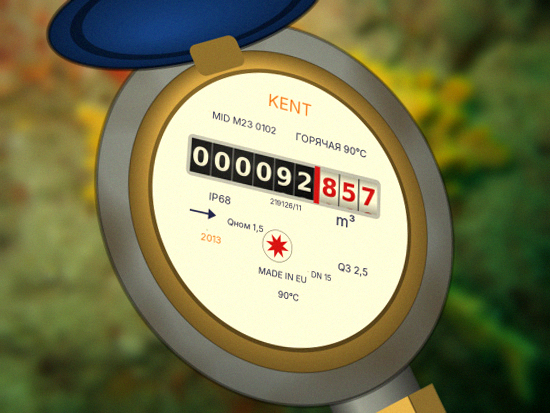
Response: 92.857 m³
